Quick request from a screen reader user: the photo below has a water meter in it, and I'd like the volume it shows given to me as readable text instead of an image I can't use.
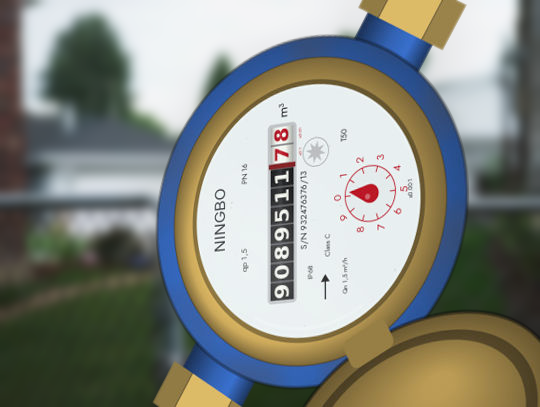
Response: 9089511.780 m³
